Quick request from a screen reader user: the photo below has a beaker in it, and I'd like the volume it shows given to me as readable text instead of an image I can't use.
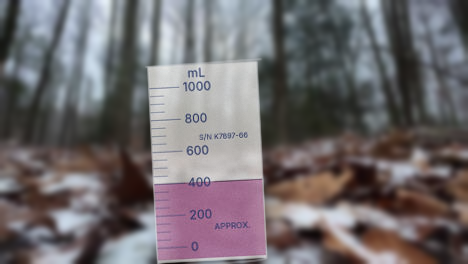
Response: 400 mL
